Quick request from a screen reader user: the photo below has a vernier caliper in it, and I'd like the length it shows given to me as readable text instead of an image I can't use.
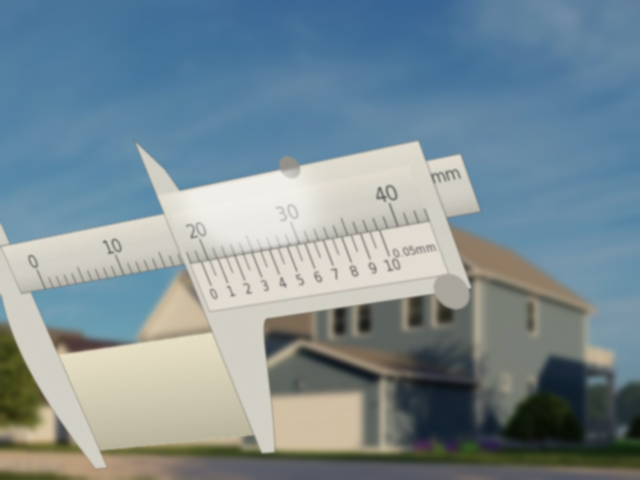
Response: 19.2 mm
